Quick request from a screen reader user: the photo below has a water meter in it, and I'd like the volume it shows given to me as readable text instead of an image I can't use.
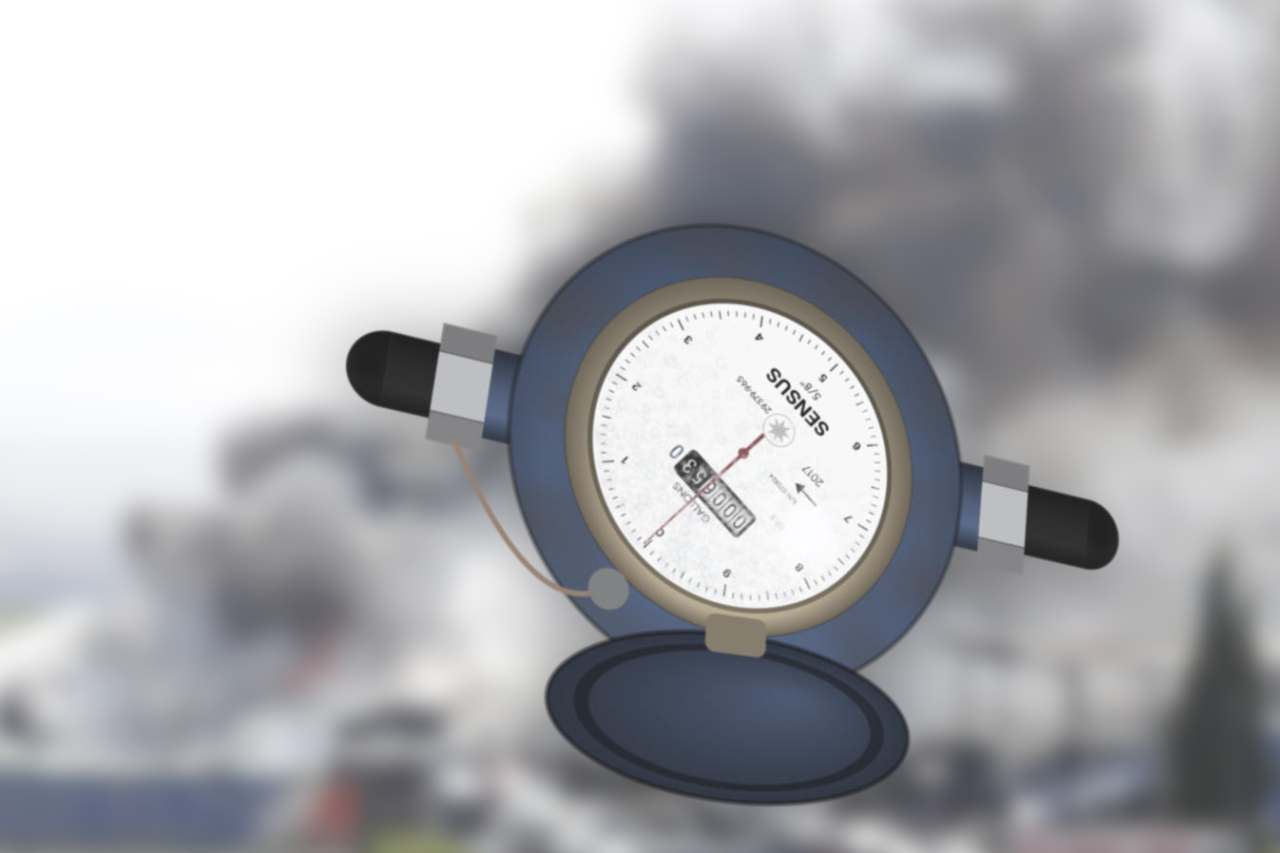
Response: 6530.0 gal
